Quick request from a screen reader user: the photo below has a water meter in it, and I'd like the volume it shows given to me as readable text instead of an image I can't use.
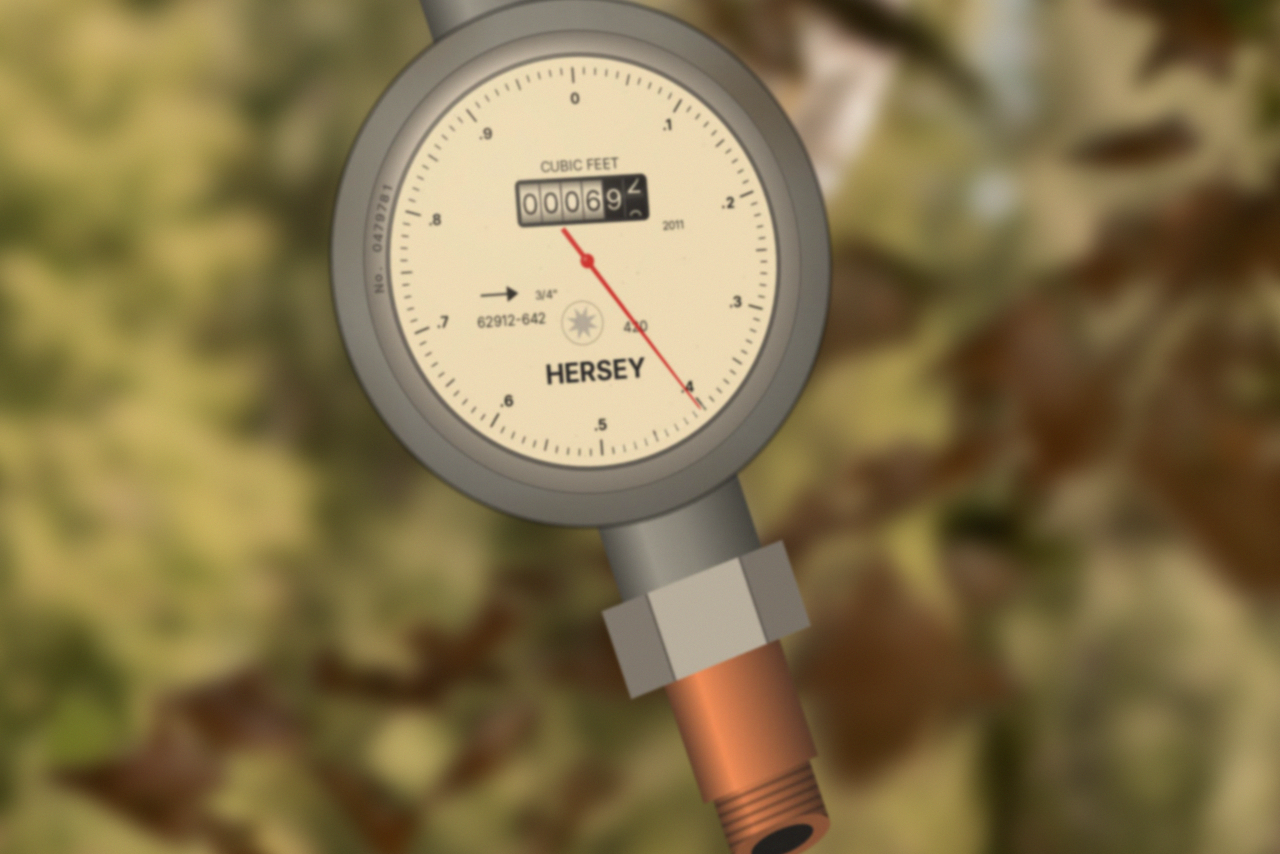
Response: 692.40 ft³
